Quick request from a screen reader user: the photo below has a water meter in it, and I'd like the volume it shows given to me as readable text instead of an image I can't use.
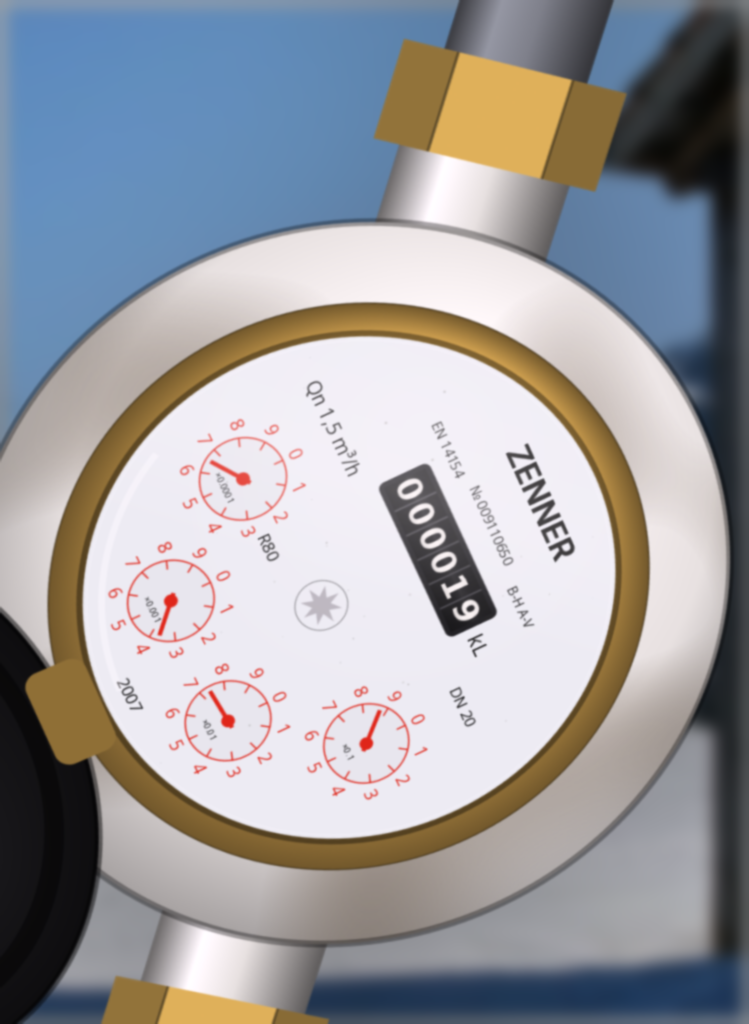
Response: 19.8736 kL
